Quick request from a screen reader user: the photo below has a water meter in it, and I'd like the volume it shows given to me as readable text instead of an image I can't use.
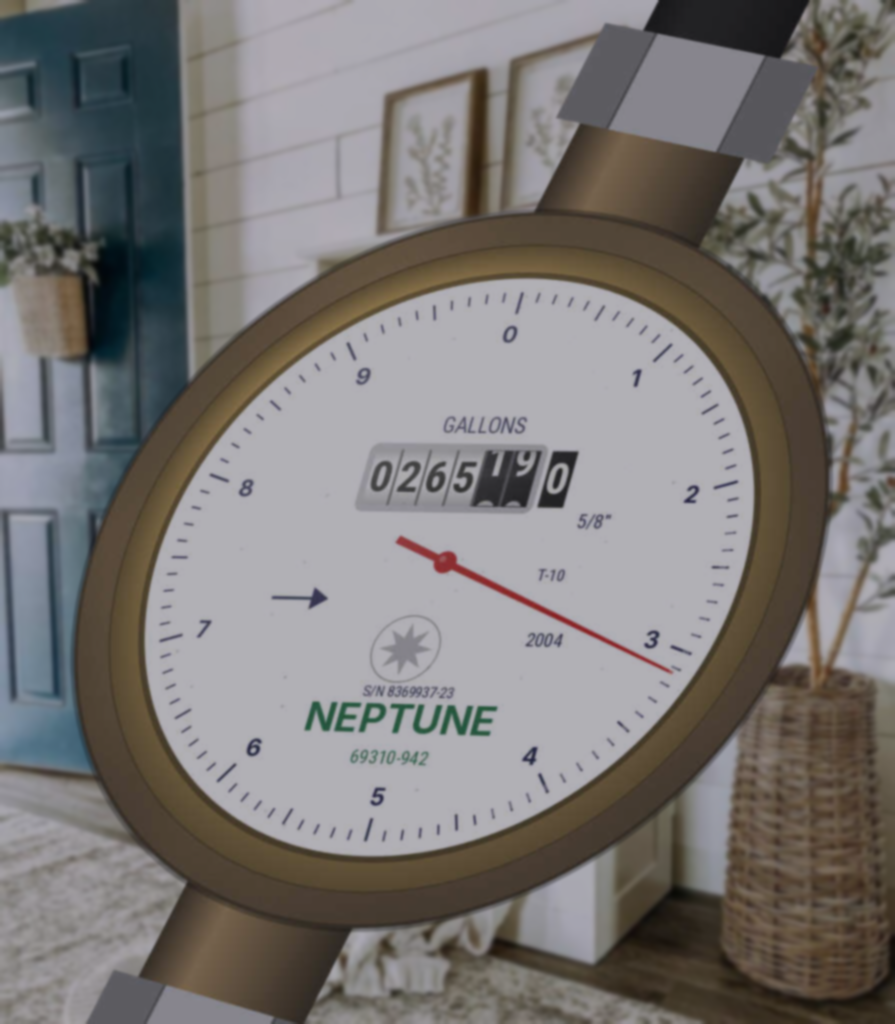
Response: 265193.1 gal
